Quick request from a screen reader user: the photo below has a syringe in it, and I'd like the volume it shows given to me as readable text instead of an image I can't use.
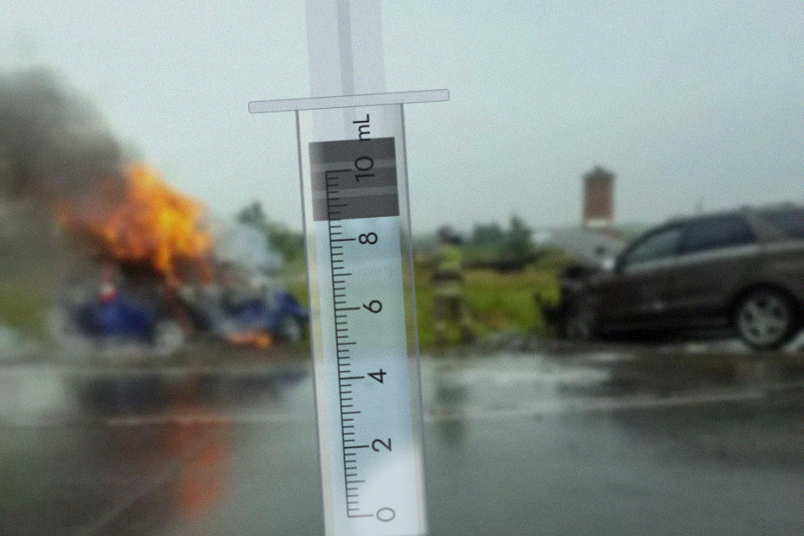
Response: 8.6 mL
